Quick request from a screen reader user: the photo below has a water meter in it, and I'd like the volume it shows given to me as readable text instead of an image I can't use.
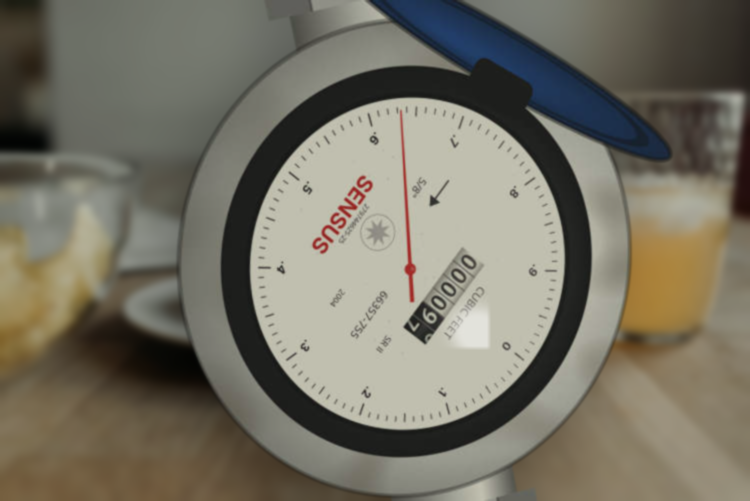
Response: 96.63 ft³
